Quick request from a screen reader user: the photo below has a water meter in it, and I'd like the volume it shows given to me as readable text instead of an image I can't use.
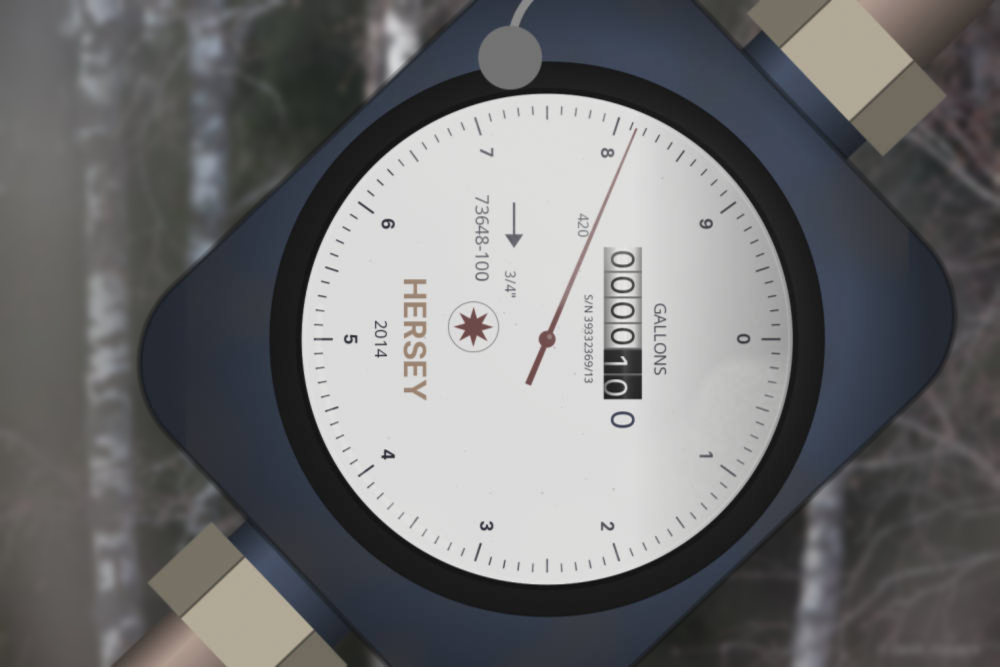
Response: 98.1 gal
